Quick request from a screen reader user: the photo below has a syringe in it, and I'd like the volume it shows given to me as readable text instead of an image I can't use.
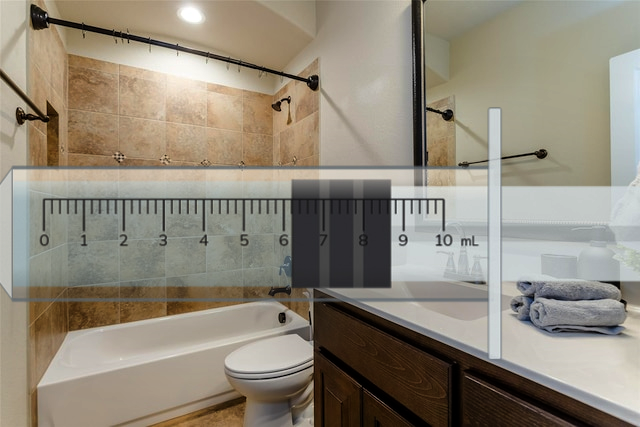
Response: 6.2 mL
